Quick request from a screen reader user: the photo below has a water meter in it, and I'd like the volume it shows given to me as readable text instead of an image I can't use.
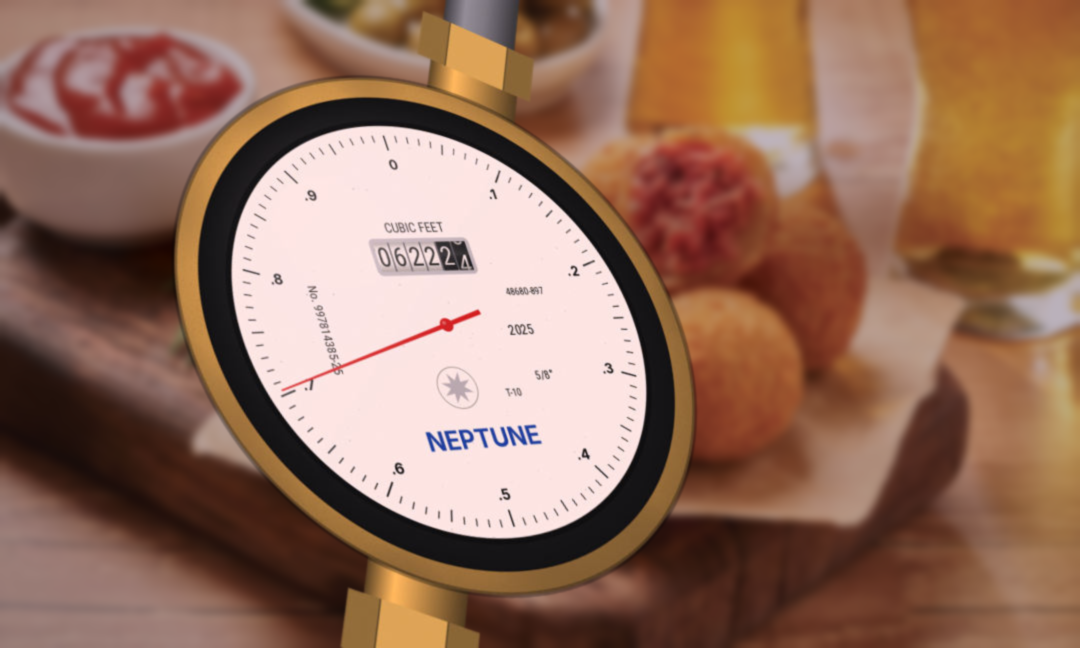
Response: 62223.70 ft³
